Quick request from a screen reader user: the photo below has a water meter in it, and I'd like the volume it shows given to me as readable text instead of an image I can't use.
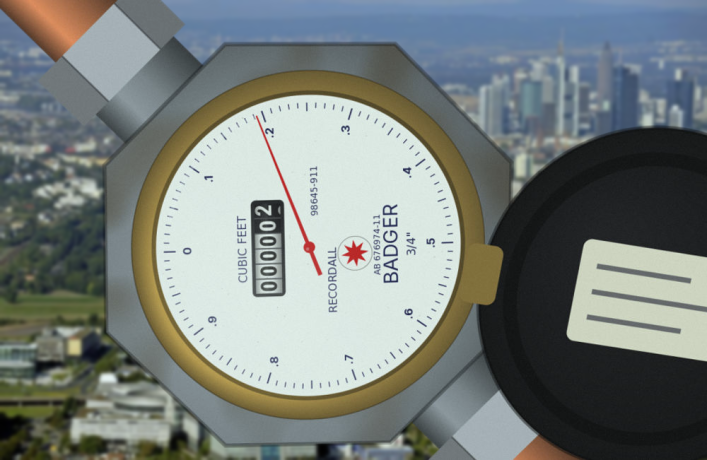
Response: 2.19 ft³
